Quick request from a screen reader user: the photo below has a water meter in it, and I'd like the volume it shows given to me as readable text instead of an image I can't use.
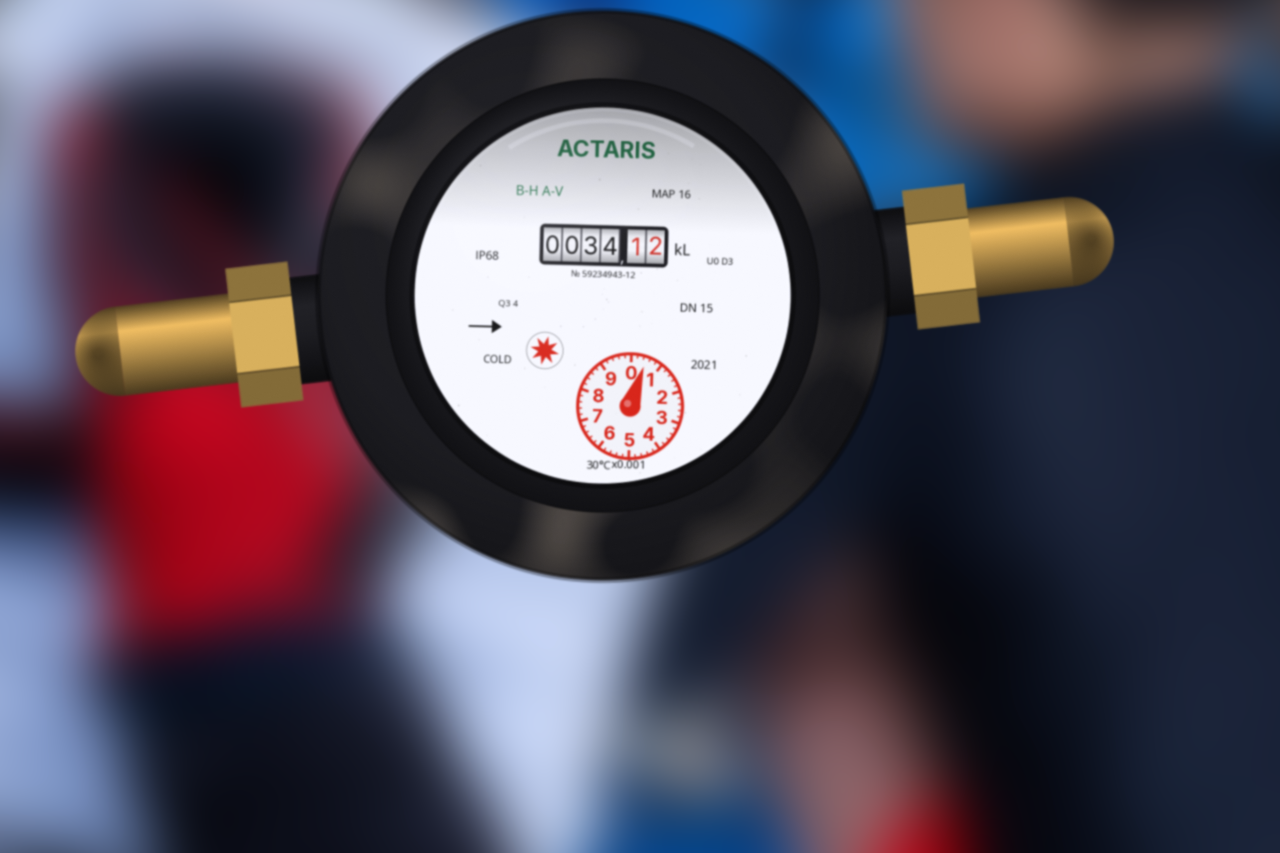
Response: 34.120 kL
